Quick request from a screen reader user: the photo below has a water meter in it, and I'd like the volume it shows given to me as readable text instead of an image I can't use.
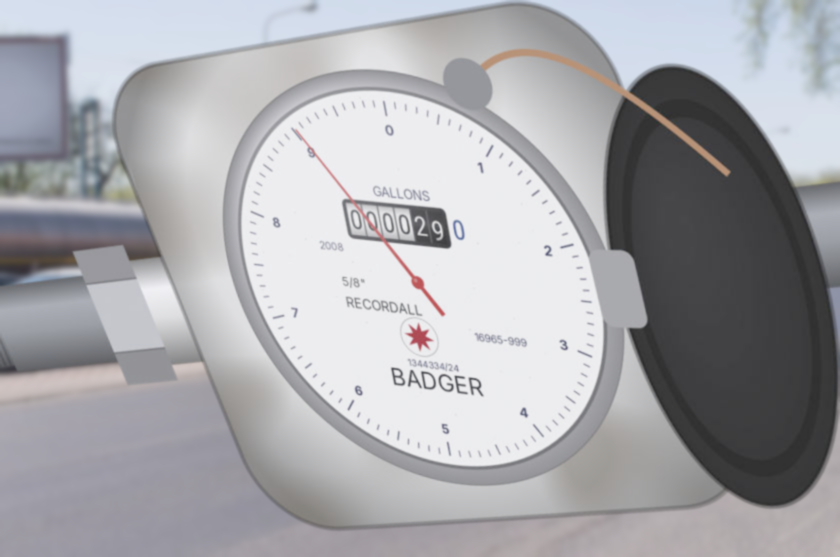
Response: 289.0 gal
